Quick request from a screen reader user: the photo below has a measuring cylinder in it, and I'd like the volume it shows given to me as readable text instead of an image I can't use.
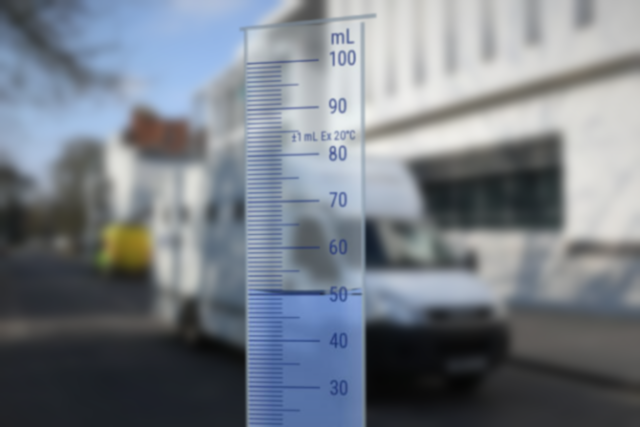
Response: 50 mL
